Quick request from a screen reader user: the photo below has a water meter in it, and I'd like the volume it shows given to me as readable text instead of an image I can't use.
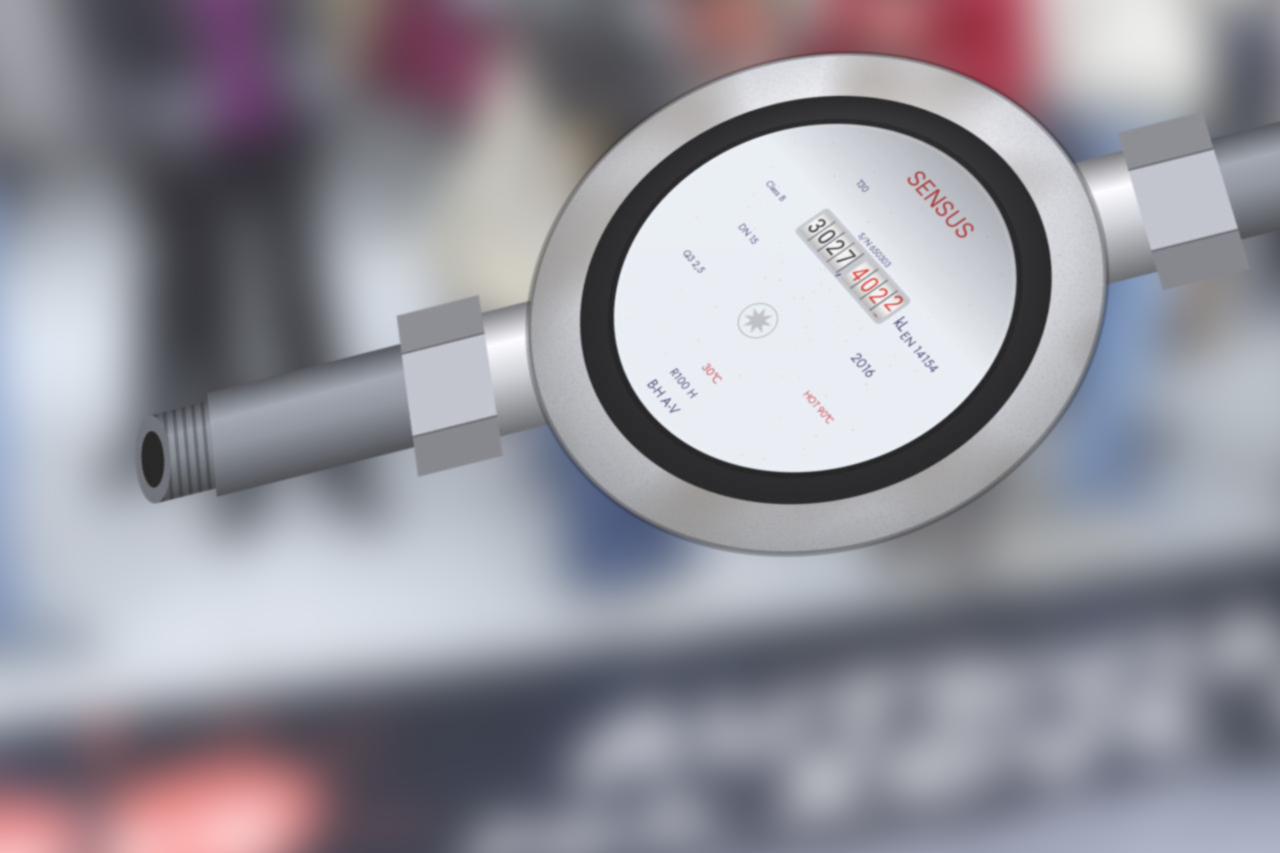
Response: 3027.4022 kL
